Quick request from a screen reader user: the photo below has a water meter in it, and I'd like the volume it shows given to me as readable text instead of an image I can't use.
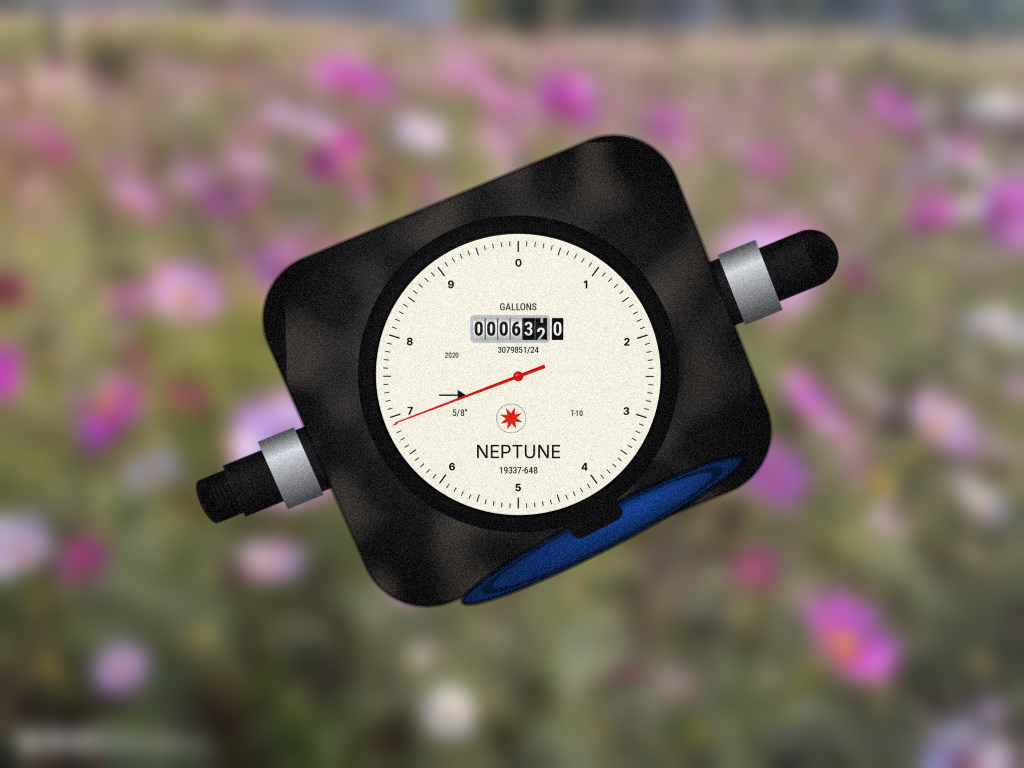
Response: 6316.9 gal
